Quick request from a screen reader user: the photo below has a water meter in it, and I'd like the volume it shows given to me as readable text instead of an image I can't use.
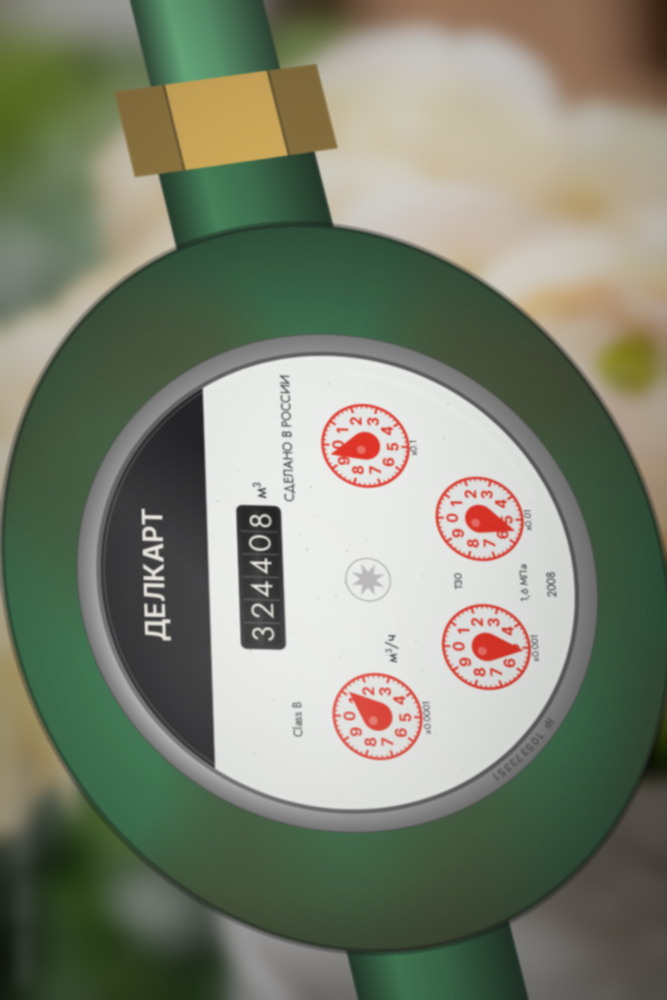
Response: 324407.9551 m³
